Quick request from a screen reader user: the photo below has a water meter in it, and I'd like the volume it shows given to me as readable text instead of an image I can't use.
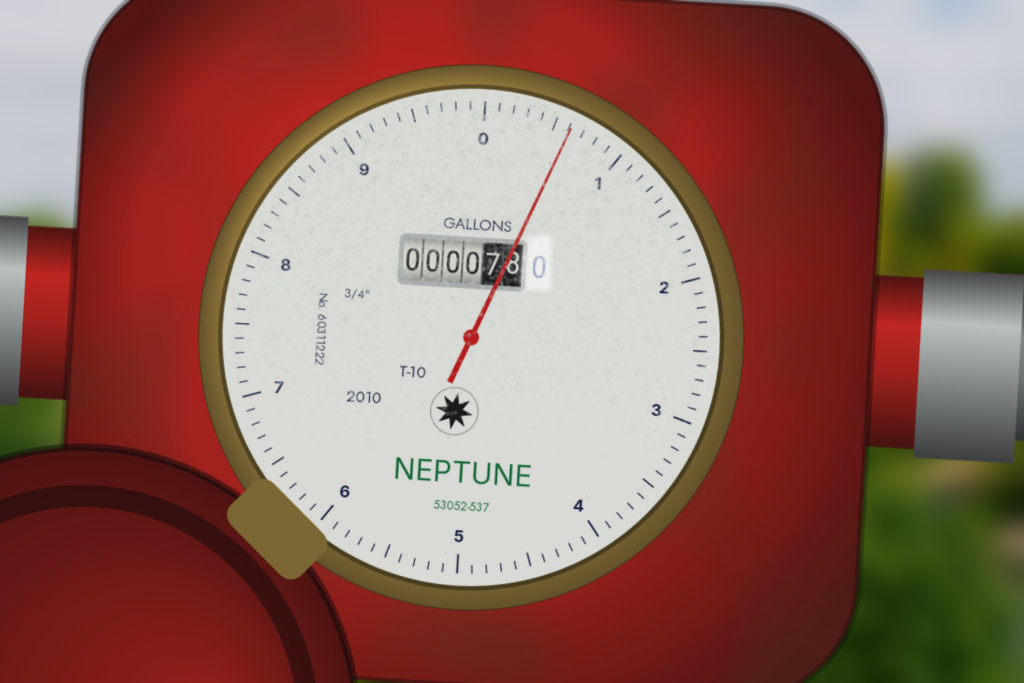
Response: 780.6 gal
